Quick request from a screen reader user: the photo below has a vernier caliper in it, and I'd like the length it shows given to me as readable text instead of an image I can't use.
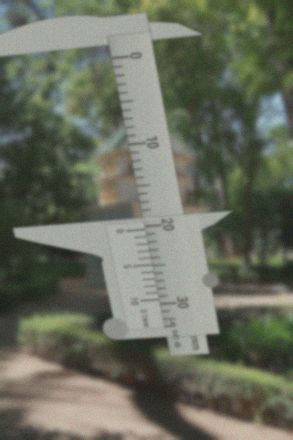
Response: 20.4 mm
